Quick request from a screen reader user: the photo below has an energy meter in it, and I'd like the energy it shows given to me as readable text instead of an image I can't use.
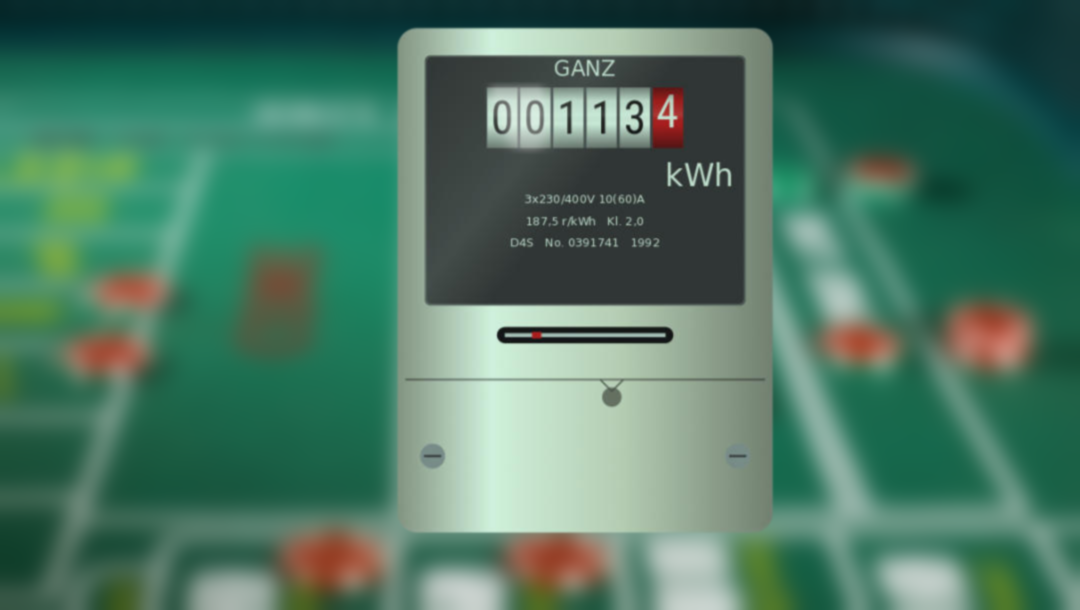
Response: 113.4 kWh
